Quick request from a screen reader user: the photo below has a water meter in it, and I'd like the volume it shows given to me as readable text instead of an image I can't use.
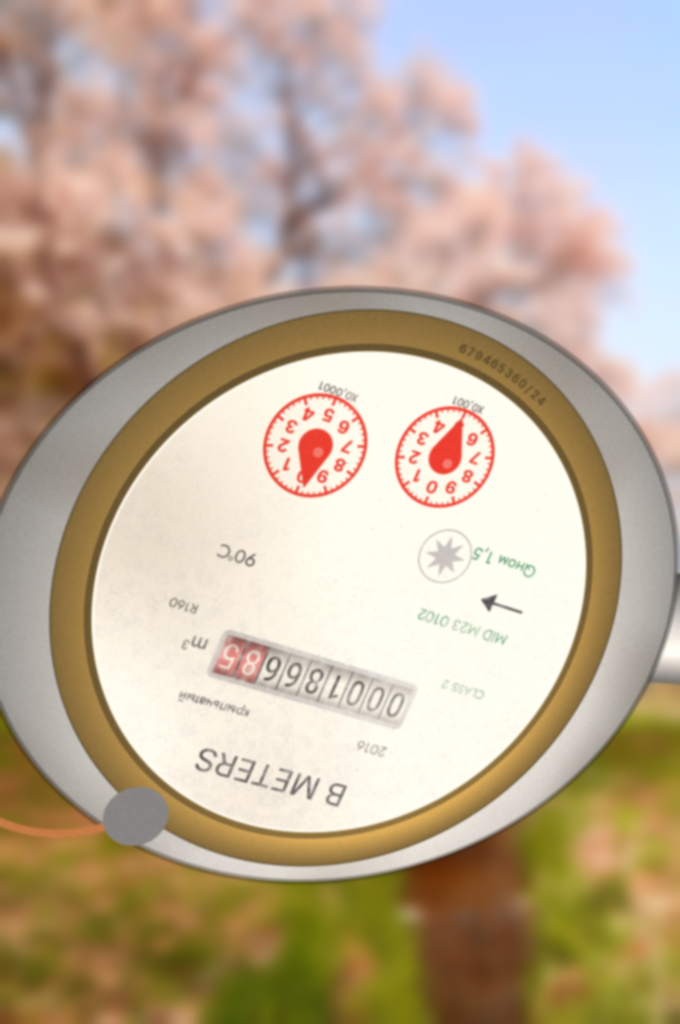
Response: 1866.8549 m³
